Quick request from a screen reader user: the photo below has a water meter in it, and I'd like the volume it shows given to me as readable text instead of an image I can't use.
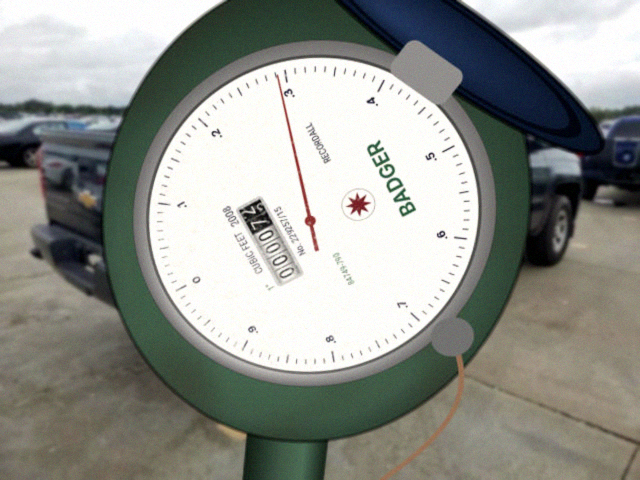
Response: 72.29 ft³
